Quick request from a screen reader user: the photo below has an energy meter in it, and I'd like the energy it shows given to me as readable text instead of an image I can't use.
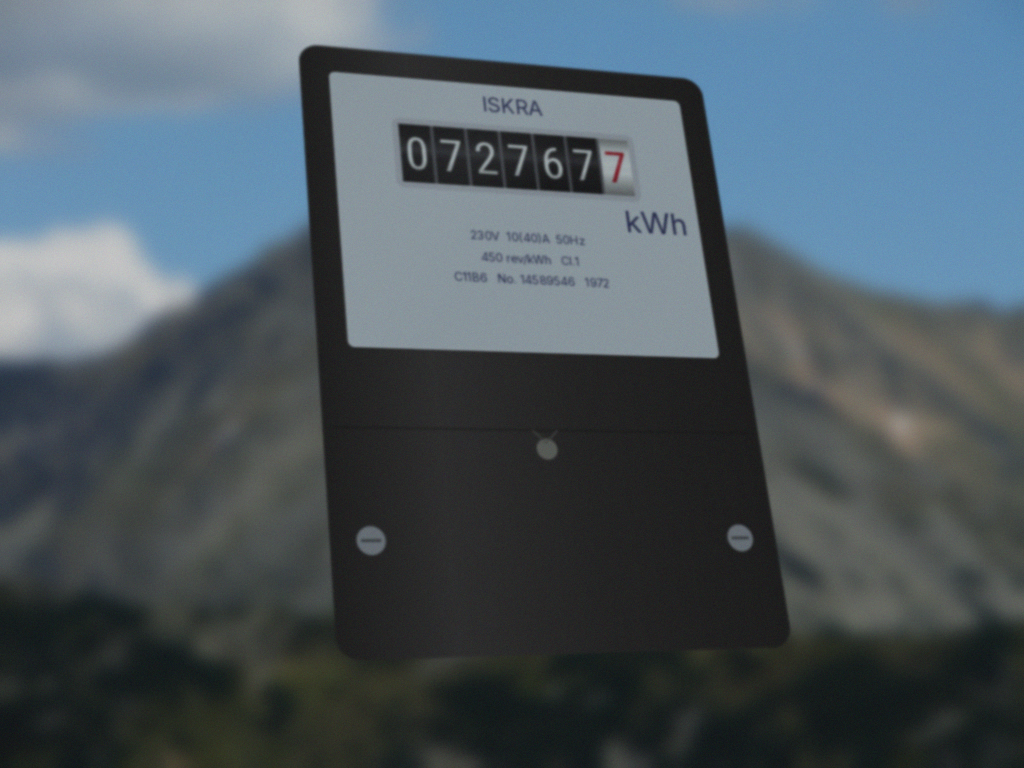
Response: 72767.7 kWh
